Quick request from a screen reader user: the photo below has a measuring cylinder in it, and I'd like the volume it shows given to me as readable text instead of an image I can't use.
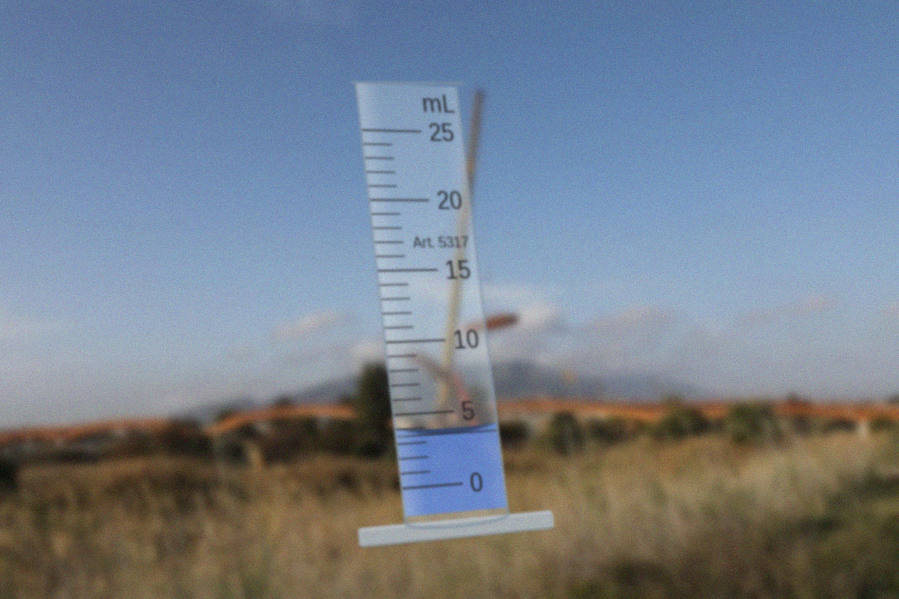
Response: 3.5 mL
